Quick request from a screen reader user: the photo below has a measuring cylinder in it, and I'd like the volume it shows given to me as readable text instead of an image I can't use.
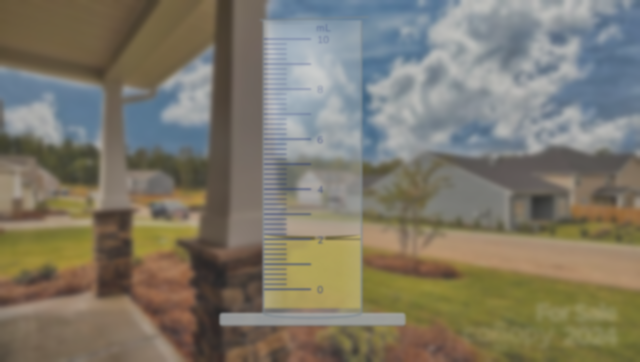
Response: 2 mL
